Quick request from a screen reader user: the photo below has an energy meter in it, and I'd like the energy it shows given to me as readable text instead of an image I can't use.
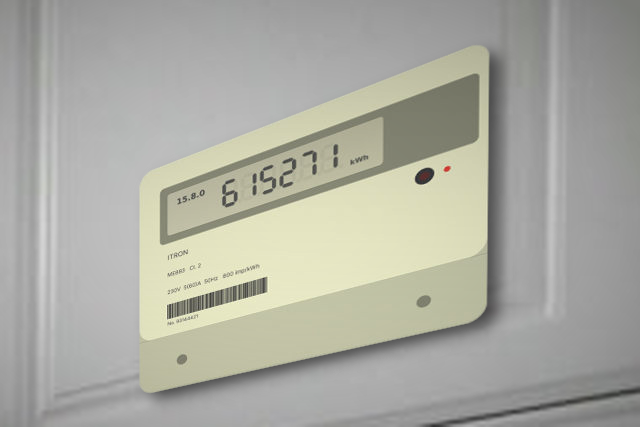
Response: 615271 kWh
